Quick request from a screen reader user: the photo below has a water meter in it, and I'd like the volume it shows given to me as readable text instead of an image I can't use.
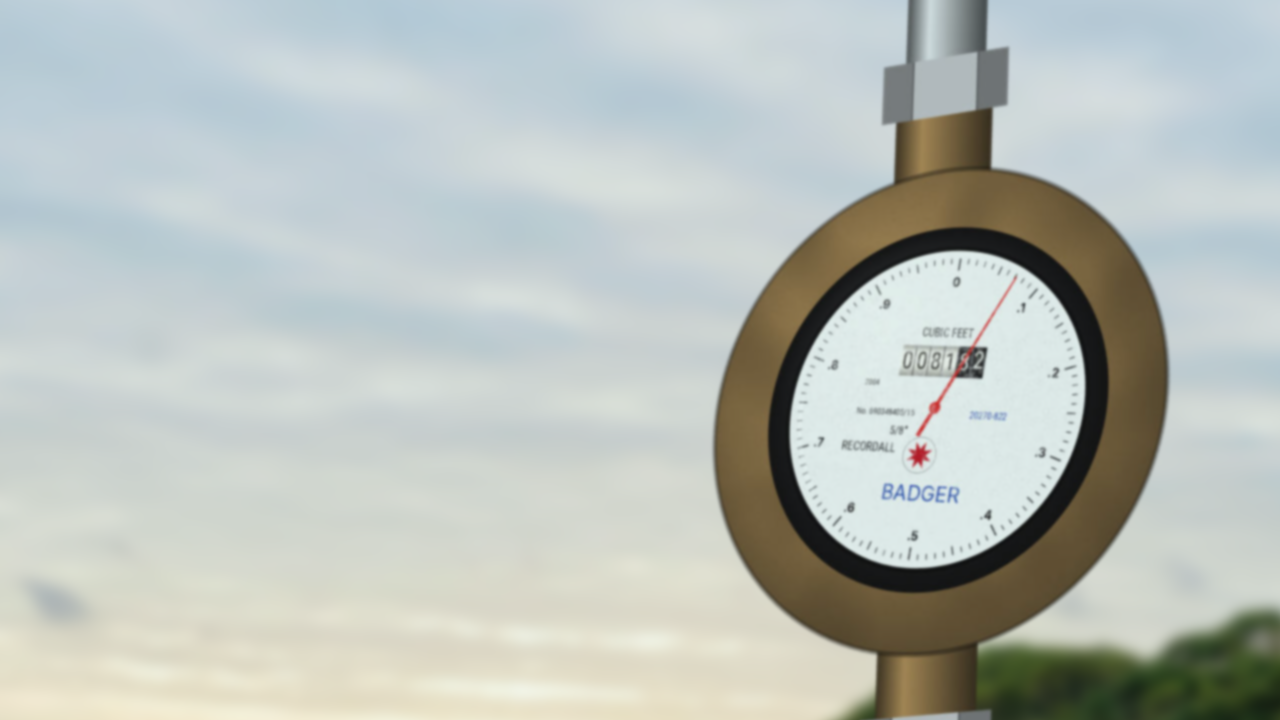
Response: 8182.07 ft³
